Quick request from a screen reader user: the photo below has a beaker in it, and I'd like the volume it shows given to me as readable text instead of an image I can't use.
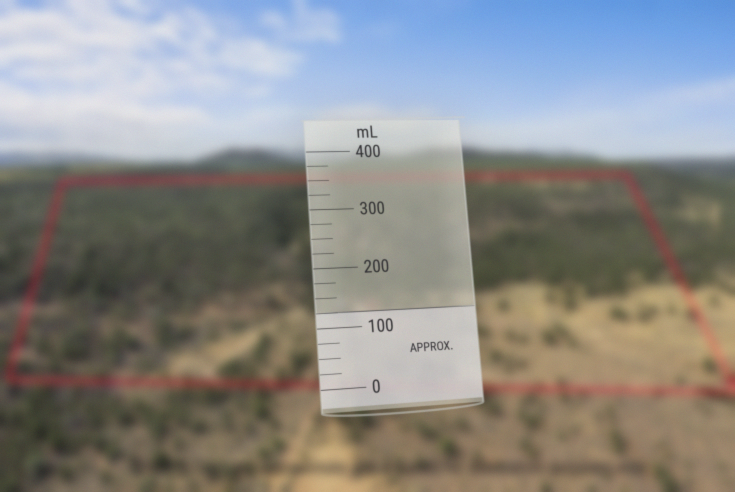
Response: 125 mL
